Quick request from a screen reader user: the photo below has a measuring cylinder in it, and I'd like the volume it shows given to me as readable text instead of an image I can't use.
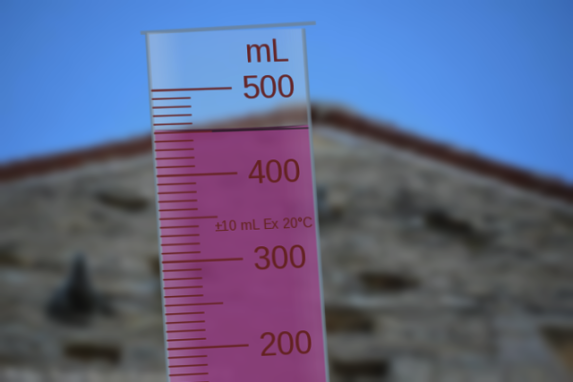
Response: 450 mL
